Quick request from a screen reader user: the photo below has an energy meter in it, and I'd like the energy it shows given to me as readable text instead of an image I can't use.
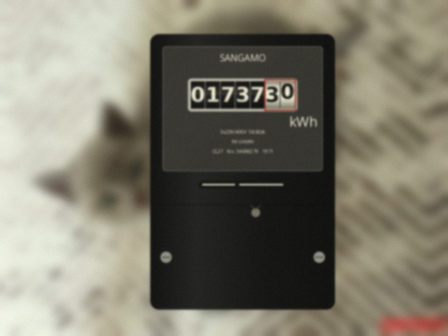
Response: 1737.30 kWh
